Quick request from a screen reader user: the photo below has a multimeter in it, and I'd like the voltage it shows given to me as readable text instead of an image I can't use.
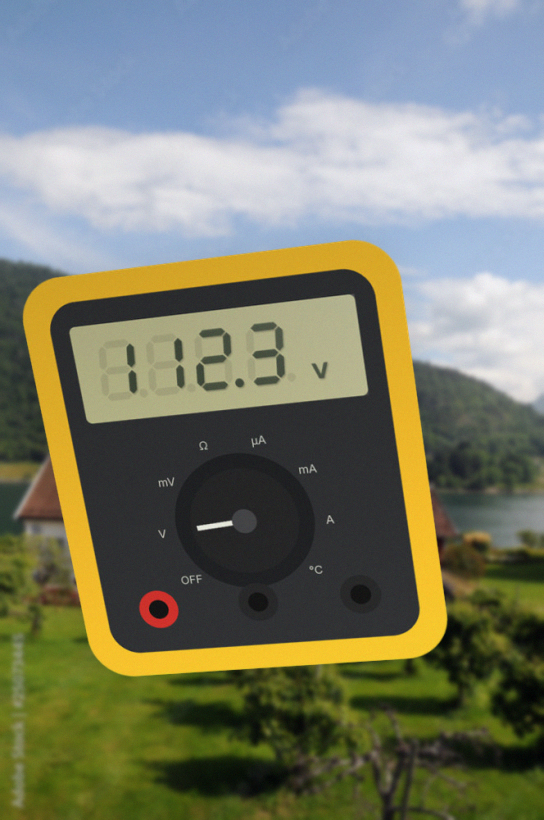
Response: 112.3 V
